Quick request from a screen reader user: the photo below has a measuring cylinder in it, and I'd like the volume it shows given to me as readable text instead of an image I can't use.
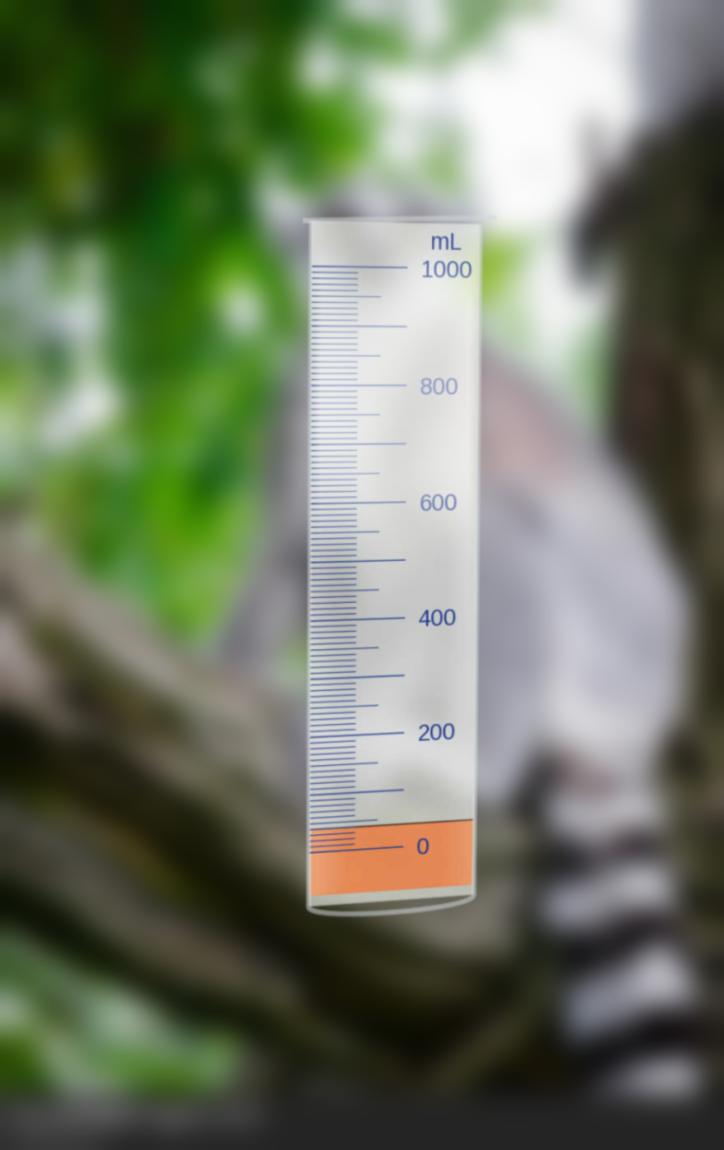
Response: 40 mL
